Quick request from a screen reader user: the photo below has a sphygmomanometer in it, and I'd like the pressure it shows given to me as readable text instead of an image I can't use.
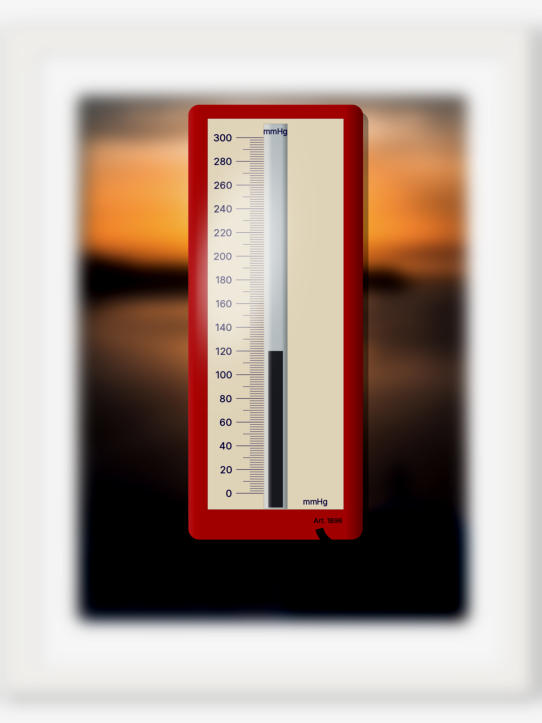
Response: 120 mmHg
